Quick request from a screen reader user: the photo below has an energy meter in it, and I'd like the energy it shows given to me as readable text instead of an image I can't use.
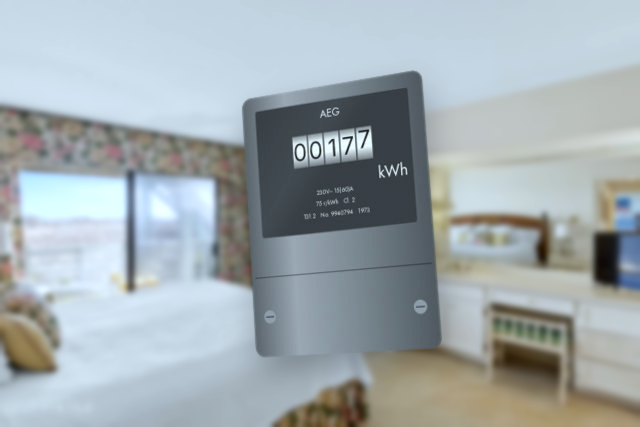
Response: 177 kWh
